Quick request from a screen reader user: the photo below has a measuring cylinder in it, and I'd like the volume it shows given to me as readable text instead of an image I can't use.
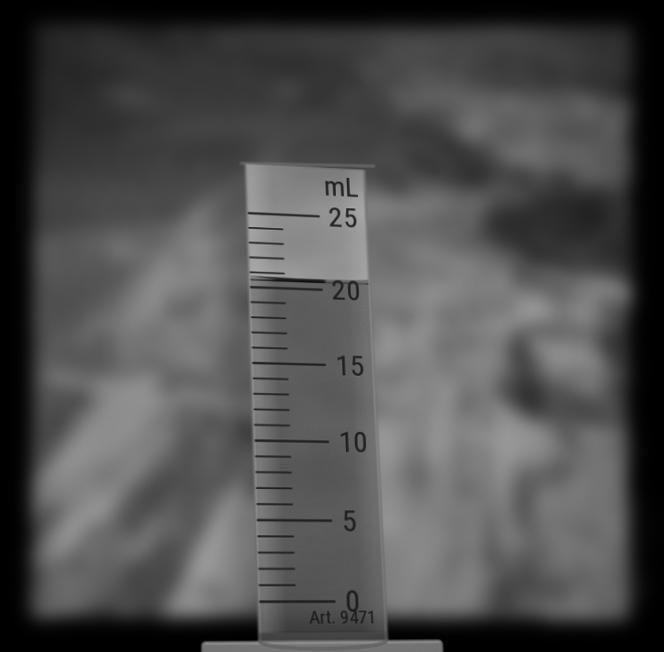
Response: 20.5 mL
